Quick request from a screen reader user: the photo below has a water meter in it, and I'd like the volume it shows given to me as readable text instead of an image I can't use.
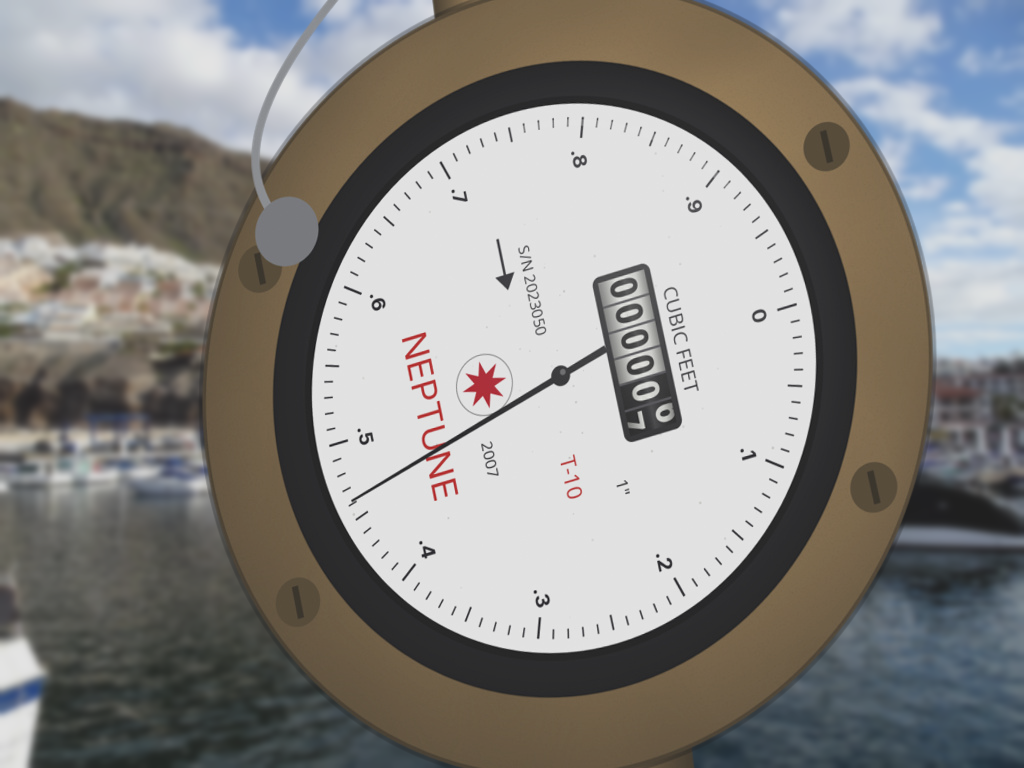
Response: 6.46 ft³
